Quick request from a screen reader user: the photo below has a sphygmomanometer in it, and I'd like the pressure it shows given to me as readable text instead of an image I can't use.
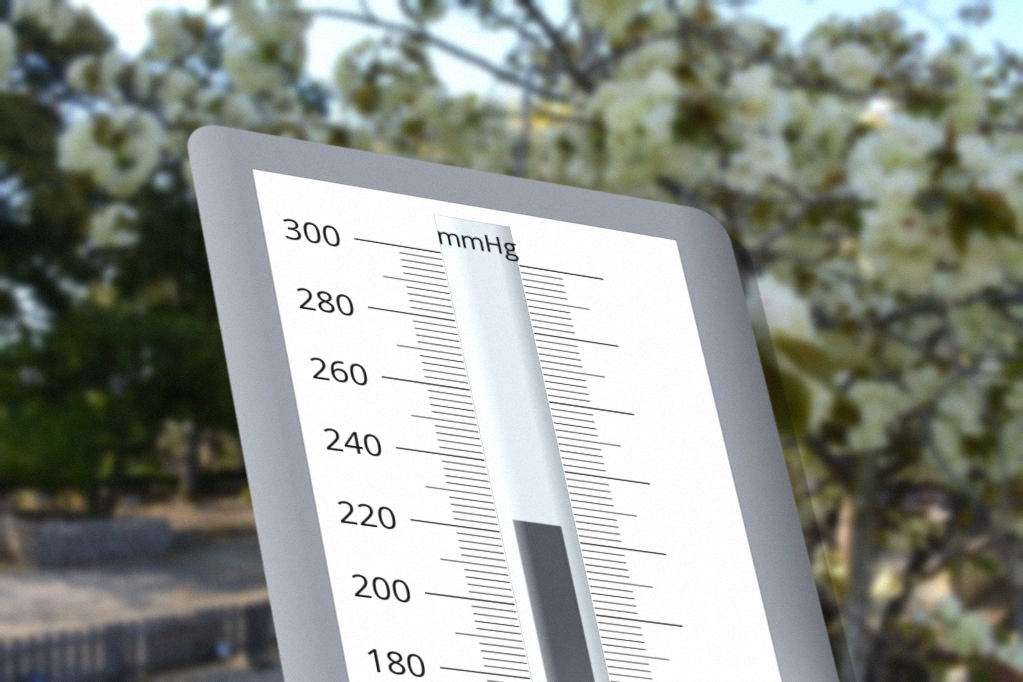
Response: 224 mmHg
